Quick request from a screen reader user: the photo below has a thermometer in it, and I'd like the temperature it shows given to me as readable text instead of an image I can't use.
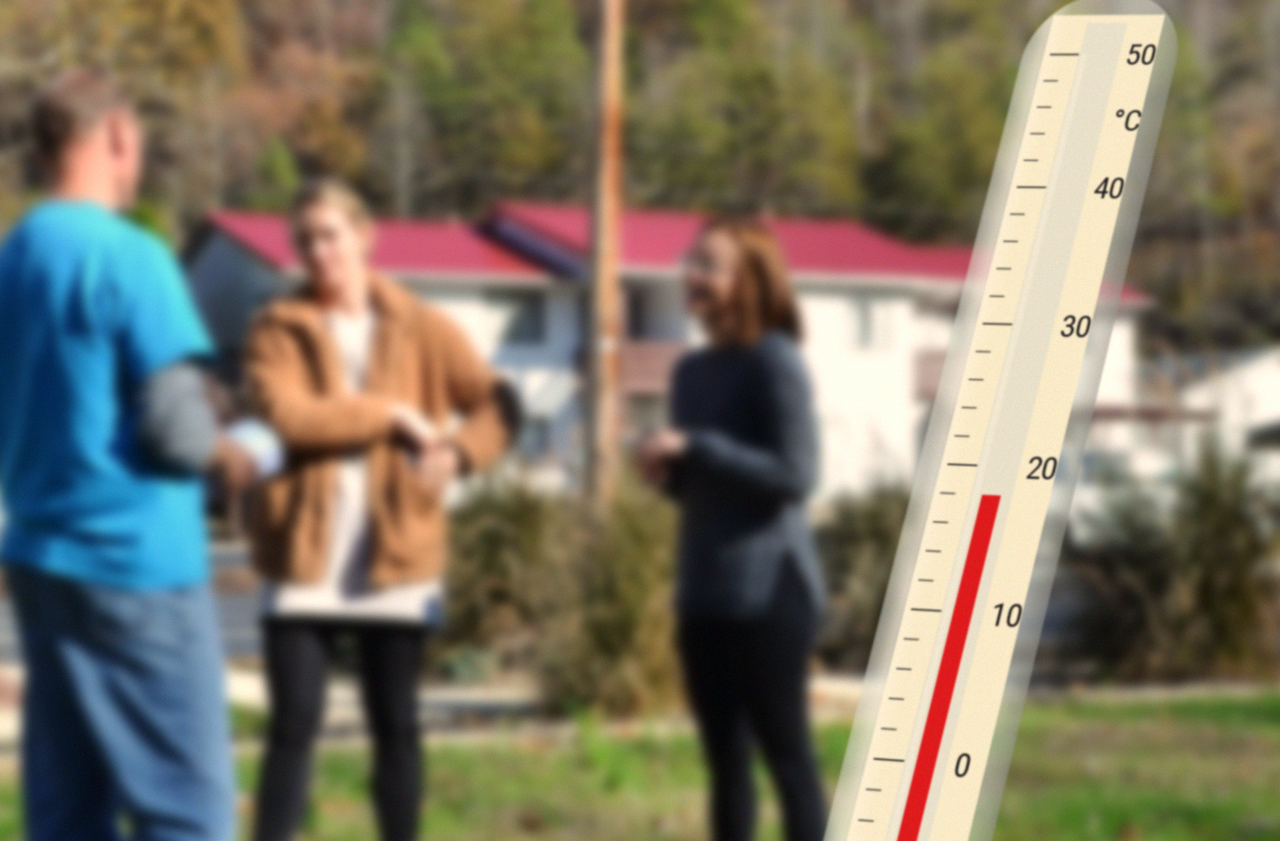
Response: 18 °C
